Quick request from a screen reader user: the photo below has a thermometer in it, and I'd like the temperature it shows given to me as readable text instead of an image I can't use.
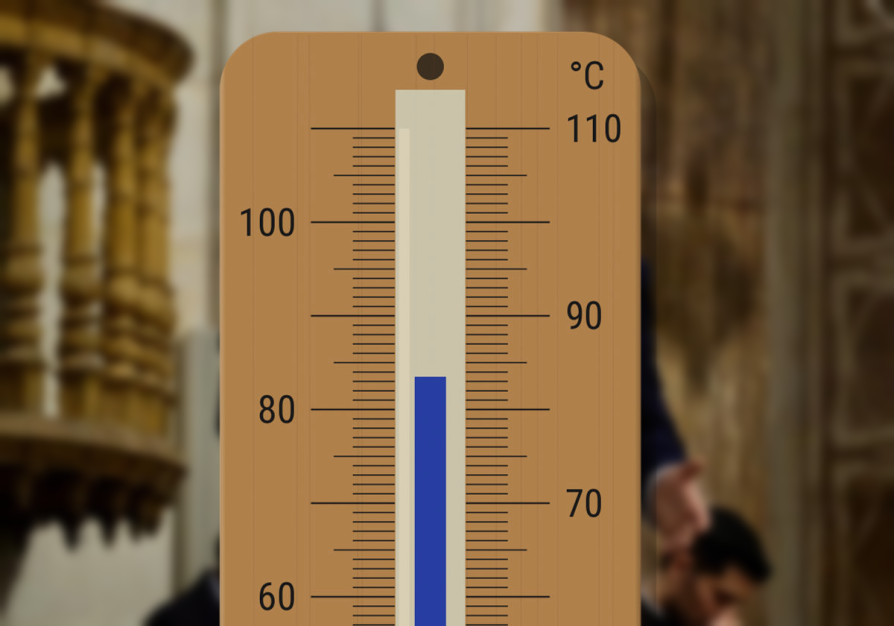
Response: 83.5 °C
